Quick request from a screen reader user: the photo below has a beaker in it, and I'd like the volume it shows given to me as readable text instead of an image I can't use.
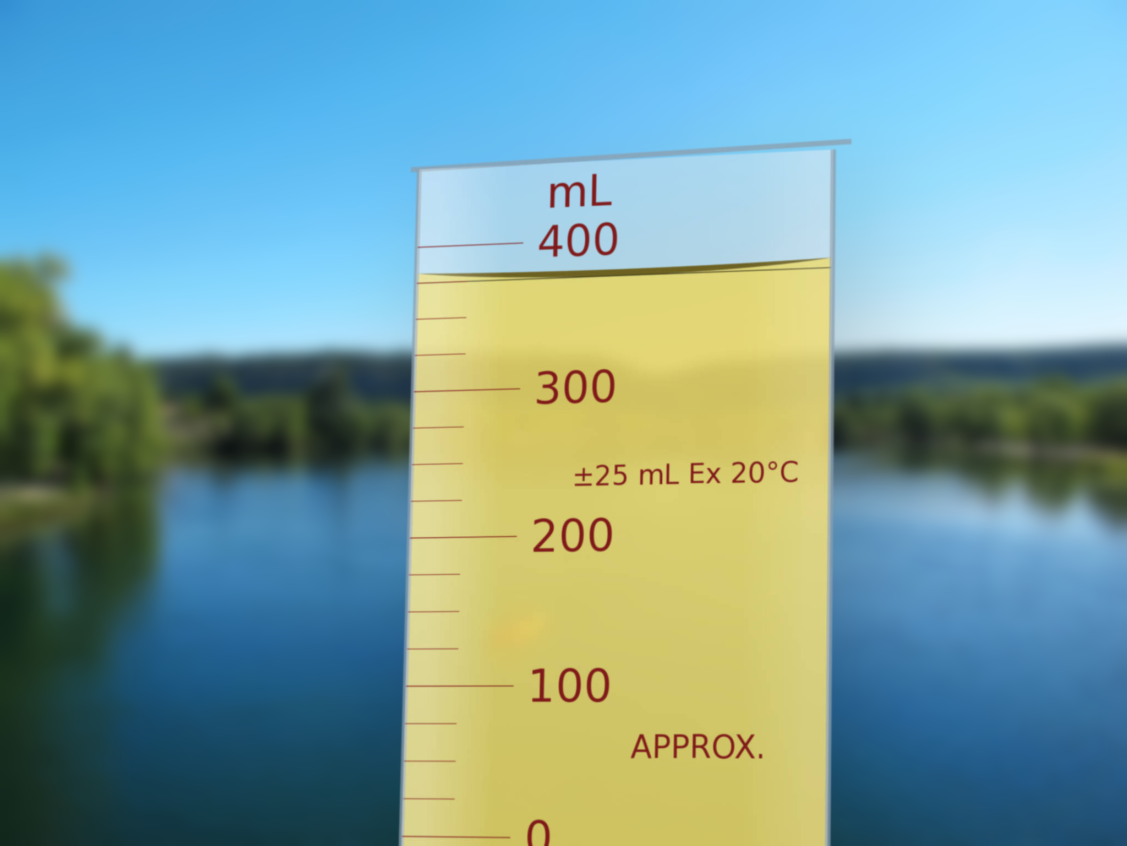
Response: 375 mL
